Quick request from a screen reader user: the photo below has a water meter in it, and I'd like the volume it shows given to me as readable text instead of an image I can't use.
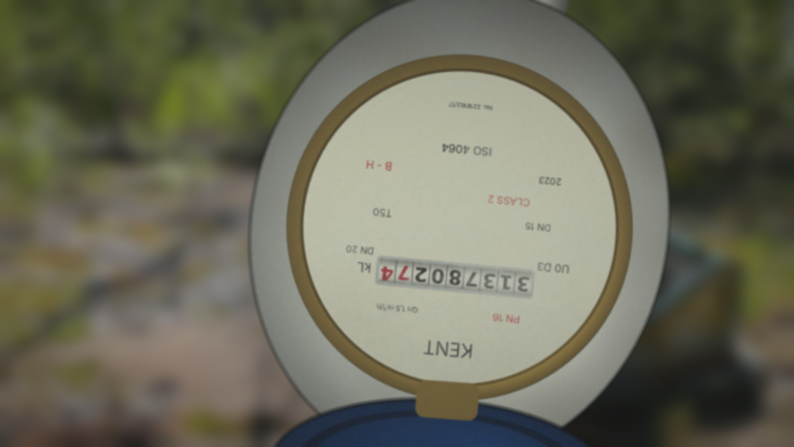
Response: 3137802.74 kL
